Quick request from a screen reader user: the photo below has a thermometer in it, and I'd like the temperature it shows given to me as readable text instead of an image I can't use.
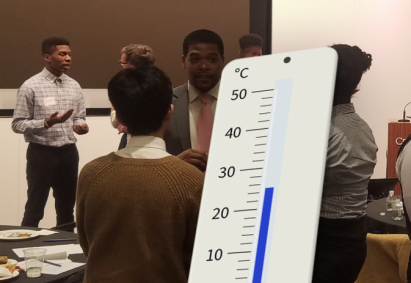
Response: 25 °C
